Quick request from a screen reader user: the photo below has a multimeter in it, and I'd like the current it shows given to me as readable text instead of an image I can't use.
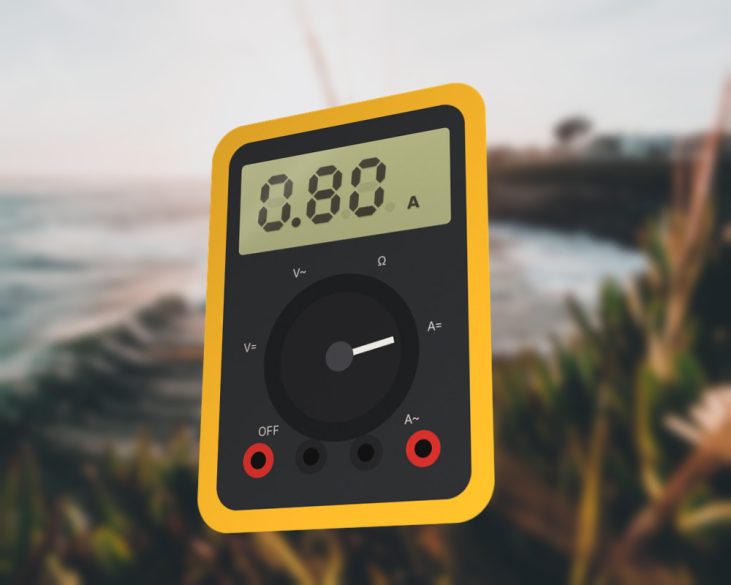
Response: 0.80 A
